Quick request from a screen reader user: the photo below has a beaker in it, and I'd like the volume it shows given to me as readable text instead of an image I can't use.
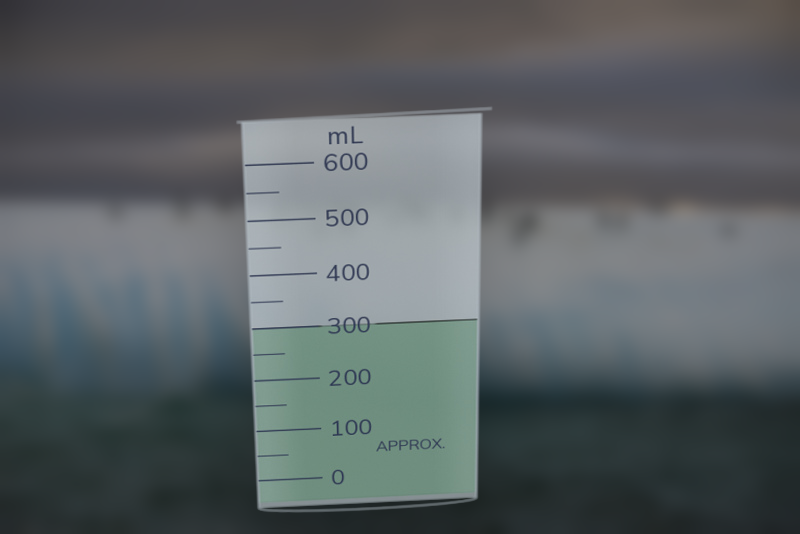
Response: 300 mL
